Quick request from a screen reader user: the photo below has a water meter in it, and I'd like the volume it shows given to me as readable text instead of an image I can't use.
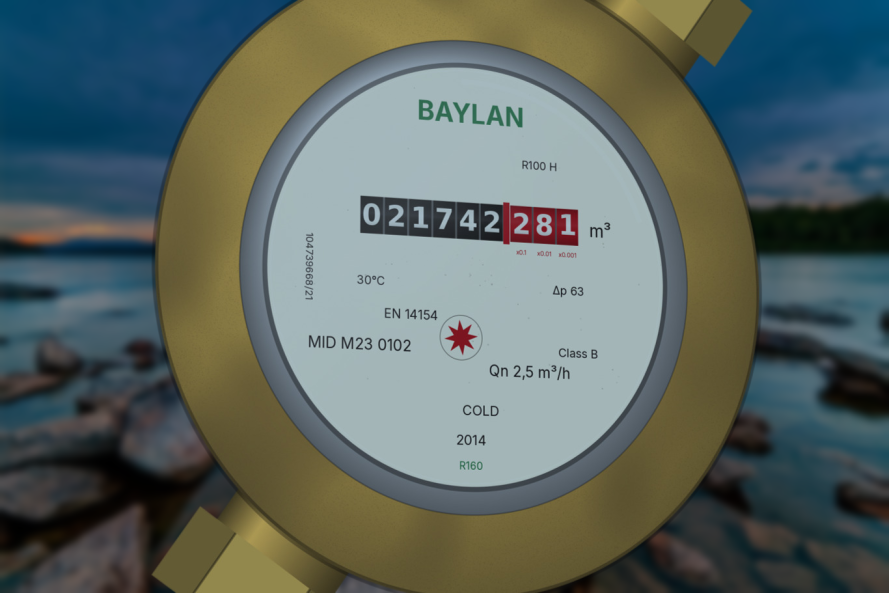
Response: 21742.281 m³
